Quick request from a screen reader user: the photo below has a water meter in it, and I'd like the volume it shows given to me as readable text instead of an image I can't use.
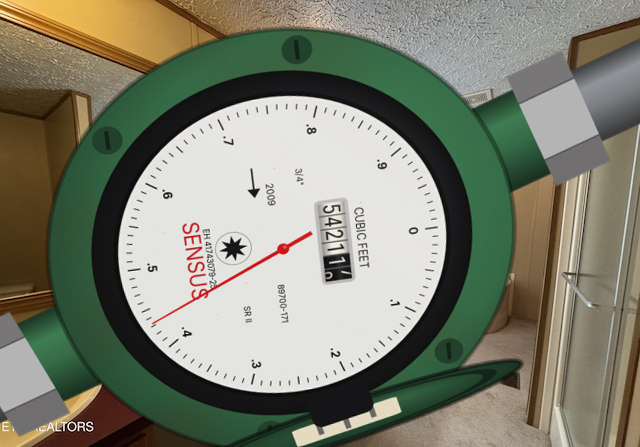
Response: 542117.43 ft³
